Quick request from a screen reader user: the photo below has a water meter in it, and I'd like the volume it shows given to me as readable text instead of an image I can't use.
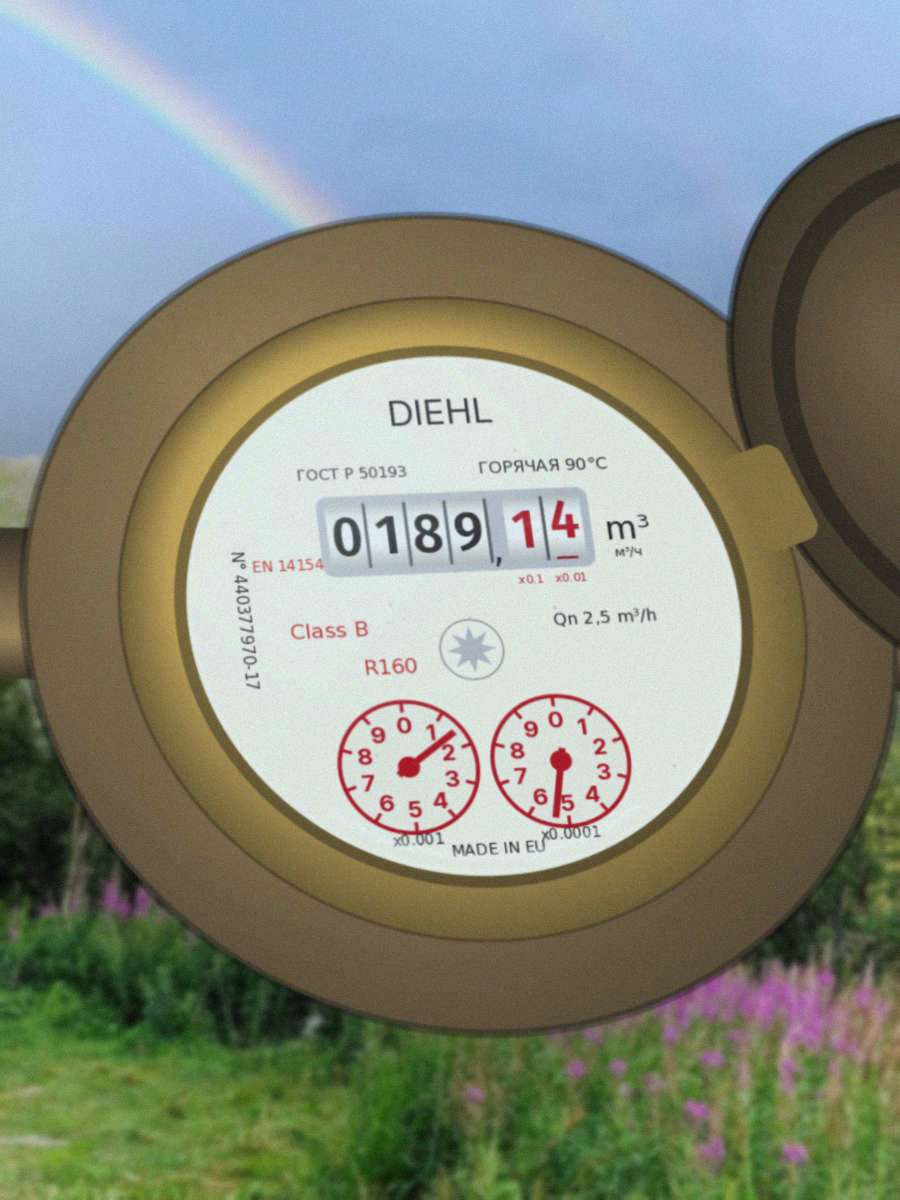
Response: 189.1415 m³
